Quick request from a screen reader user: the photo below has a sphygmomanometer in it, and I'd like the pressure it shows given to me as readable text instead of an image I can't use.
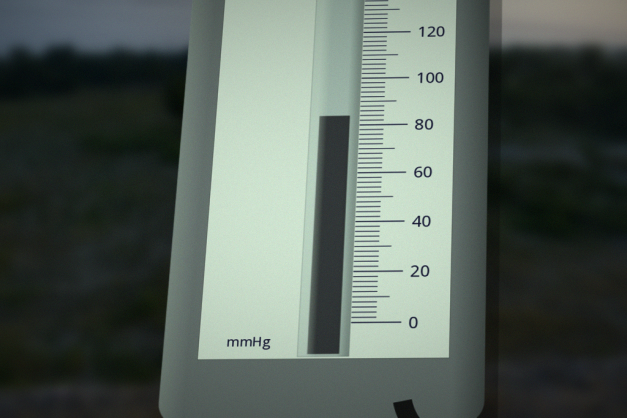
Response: 84 mmHg
